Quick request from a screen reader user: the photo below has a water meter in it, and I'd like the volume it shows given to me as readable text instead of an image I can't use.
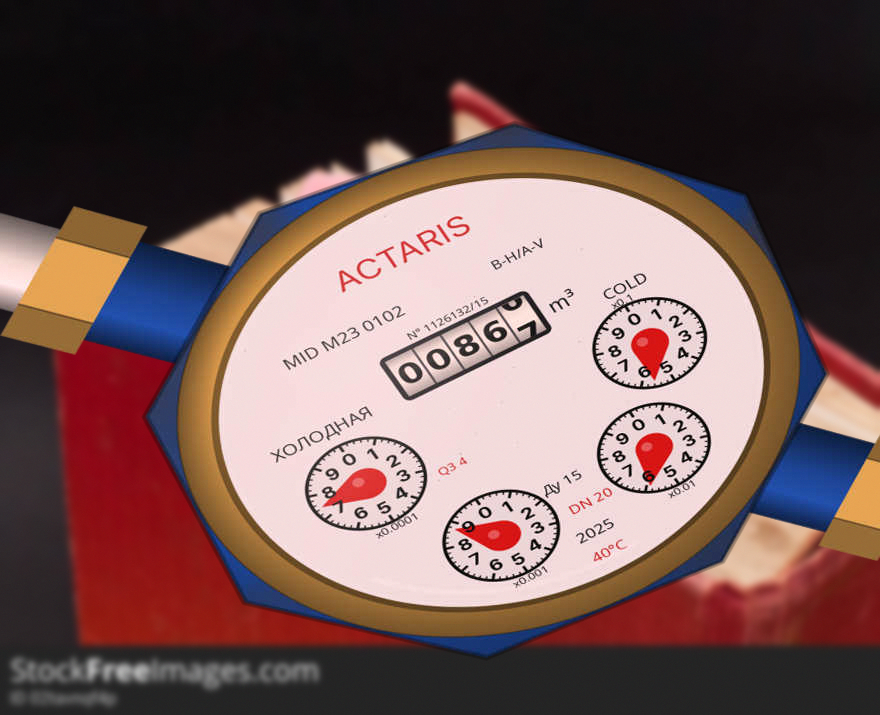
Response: 866.5587 m³
